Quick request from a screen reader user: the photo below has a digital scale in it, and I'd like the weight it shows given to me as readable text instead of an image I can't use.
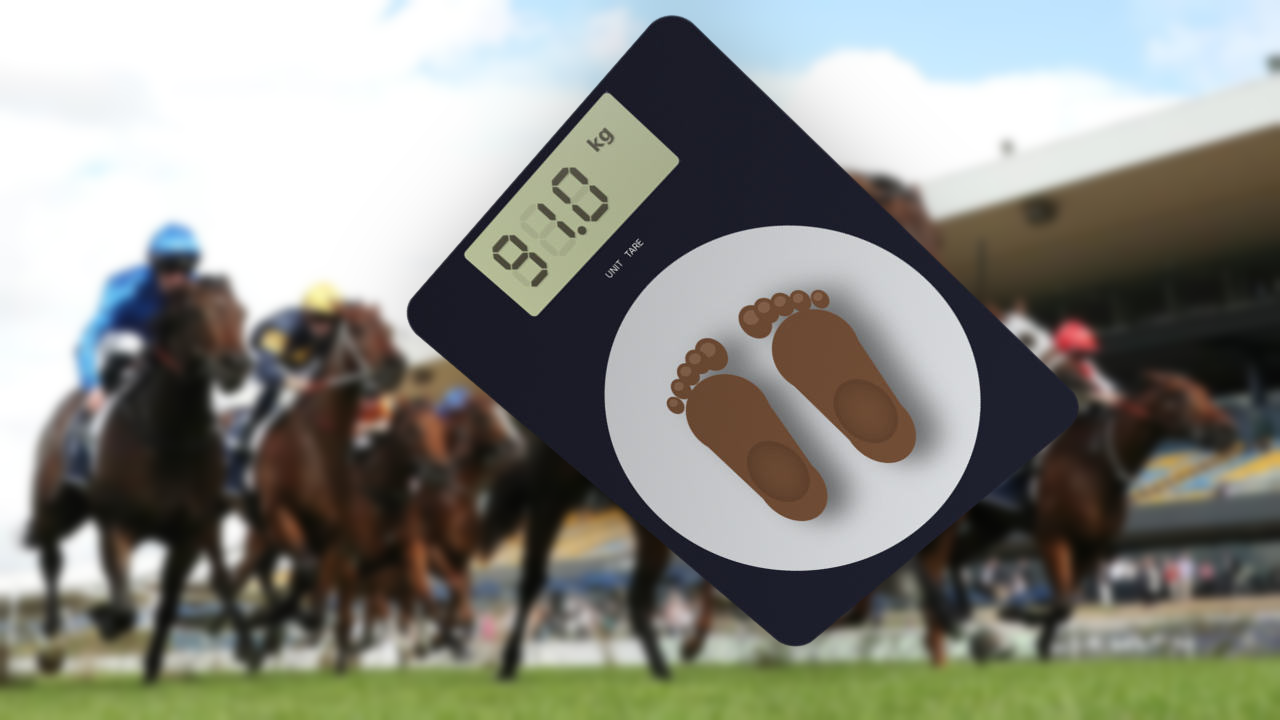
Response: 91.0 kg
